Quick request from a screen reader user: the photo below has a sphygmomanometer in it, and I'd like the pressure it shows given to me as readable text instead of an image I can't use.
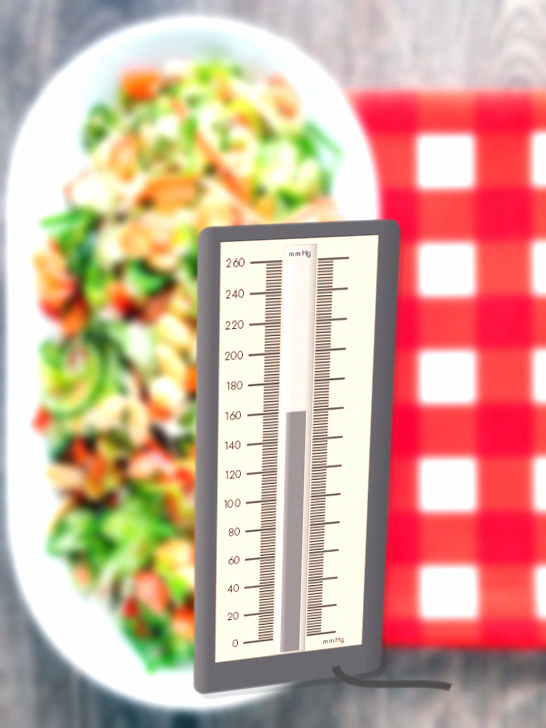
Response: 160 mmHg
